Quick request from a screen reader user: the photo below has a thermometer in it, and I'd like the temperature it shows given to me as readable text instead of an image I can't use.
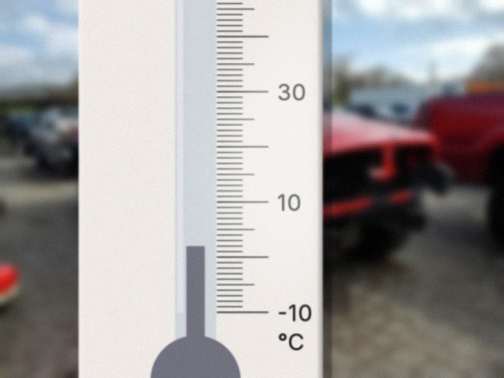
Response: 2 °C
